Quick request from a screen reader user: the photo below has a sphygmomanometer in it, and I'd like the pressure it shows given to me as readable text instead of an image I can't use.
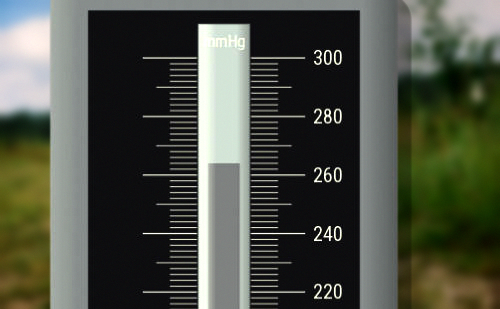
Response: 264 mmHg
